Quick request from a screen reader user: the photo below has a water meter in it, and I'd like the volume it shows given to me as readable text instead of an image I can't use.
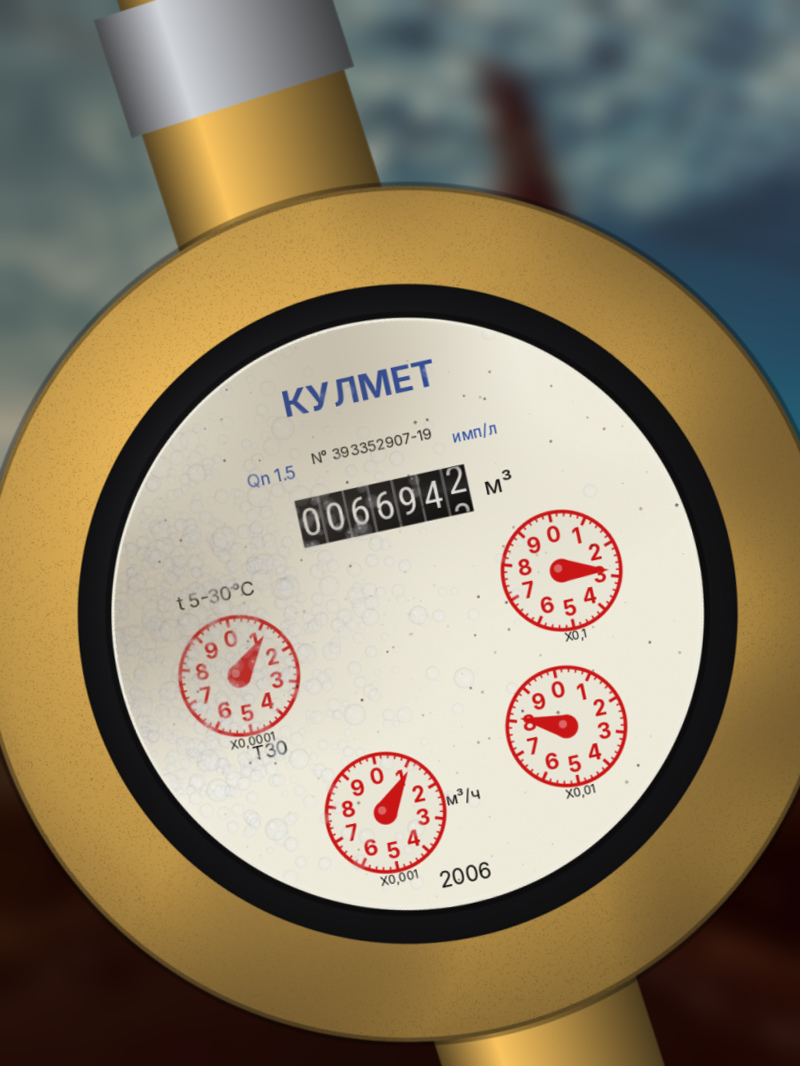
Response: 66942.2811 m³
